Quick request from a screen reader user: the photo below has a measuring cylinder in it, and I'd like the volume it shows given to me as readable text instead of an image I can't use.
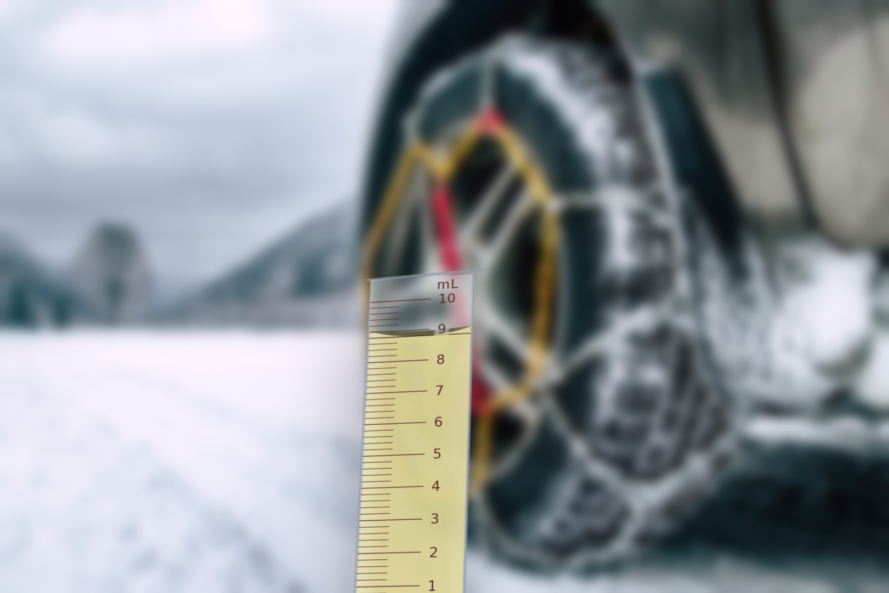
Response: 8.8 mL
